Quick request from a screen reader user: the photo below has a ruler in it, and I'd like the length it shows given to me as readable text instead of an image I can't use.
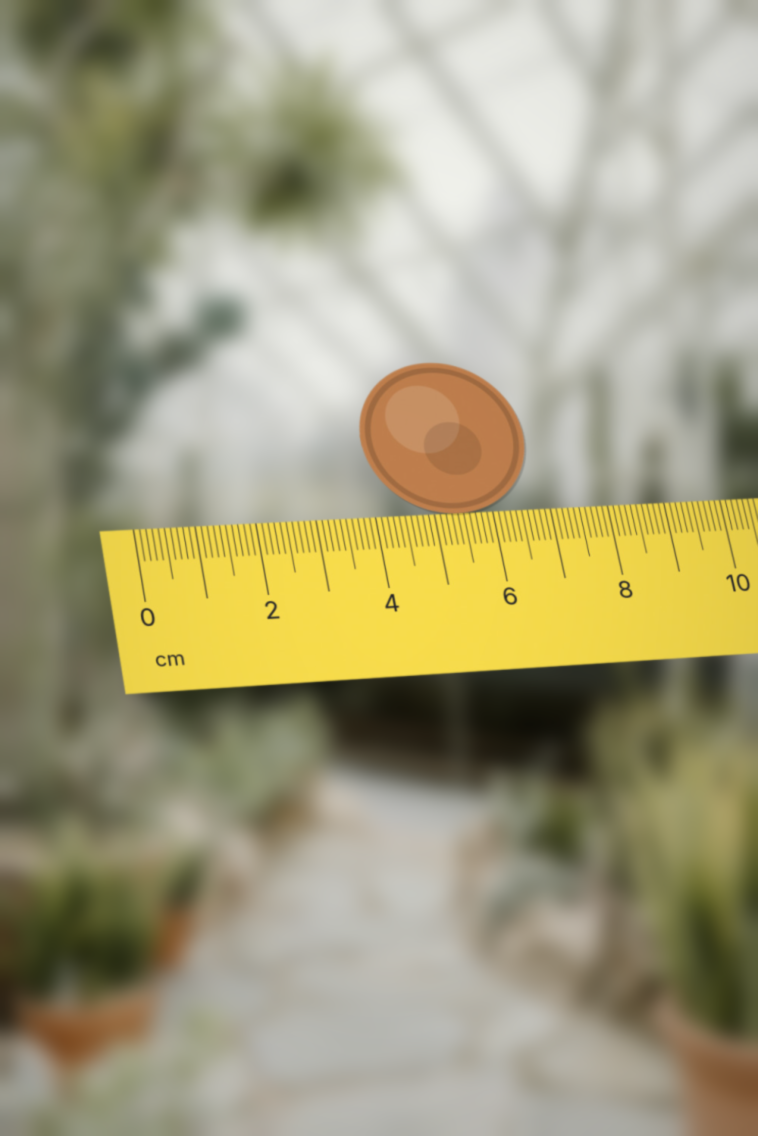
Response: 2.8 cm
